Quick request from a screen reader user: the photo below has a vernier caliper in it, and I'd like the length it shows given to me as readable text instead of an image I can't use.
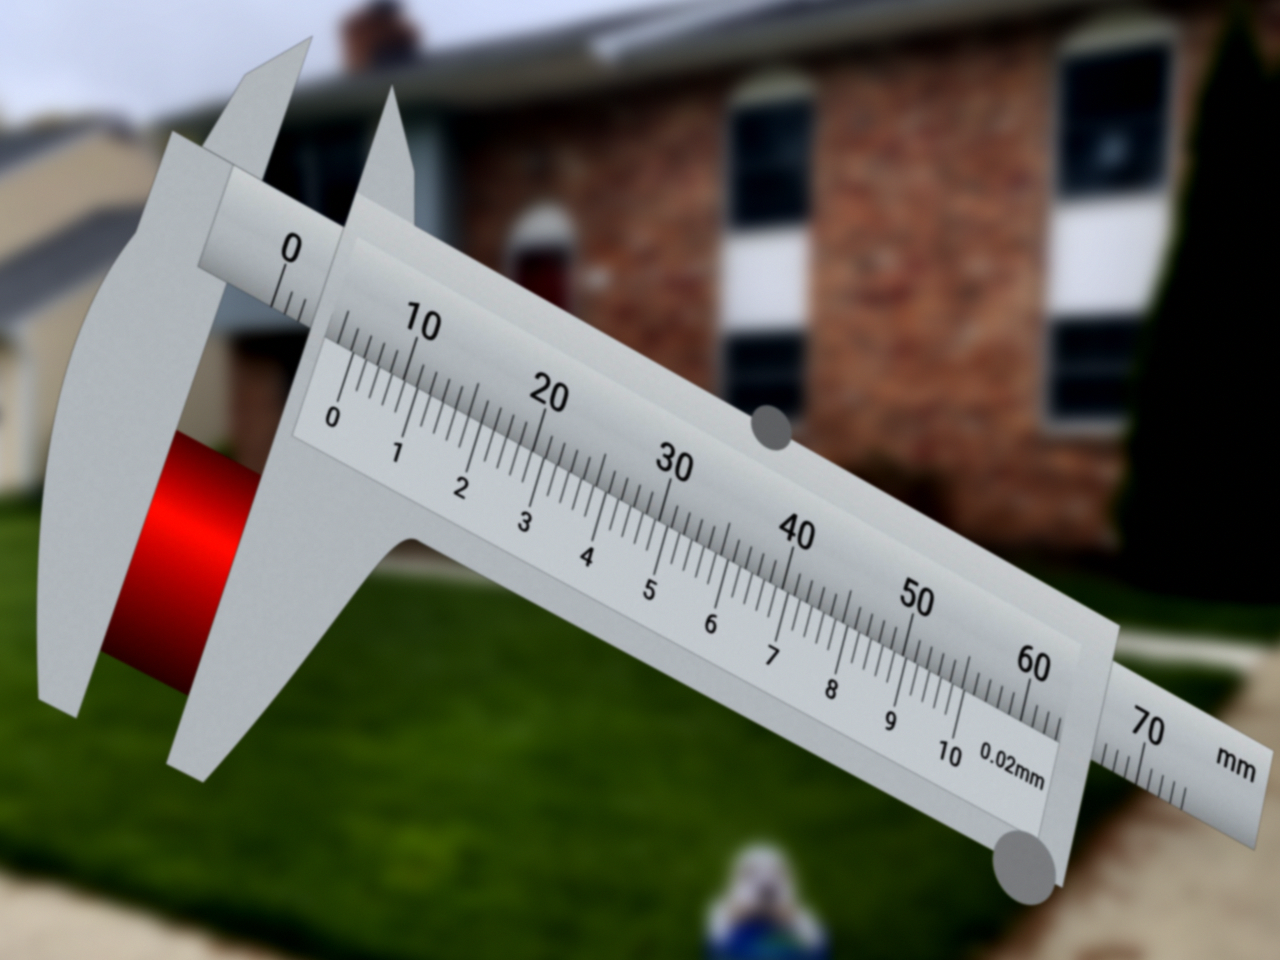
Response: 6.2 mm
